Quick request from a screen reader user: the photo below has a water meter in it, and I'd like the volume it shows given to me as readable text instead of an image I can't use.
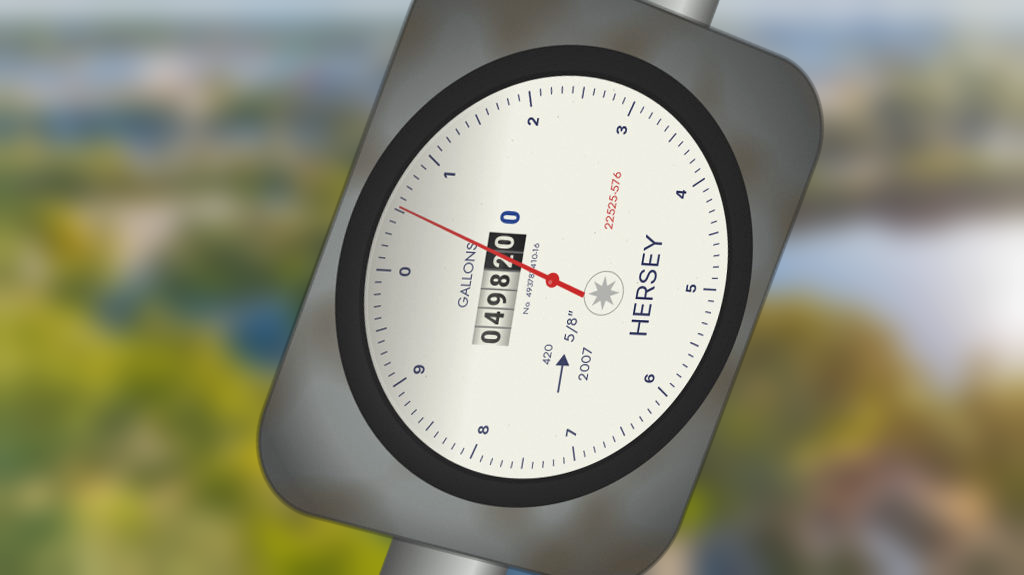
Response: 498200.5 gal
